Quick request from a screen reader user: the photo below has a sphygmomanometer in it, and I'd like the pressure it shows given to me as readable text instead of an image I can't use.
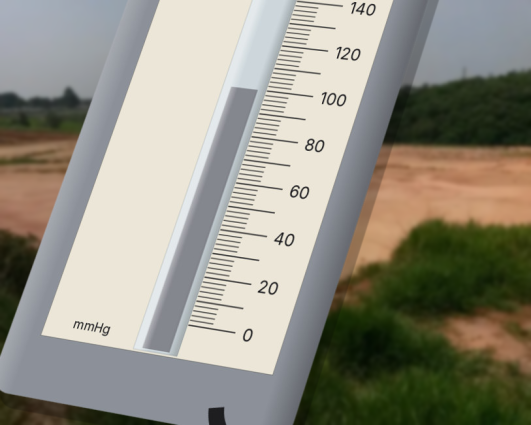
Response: 100 mmHg
